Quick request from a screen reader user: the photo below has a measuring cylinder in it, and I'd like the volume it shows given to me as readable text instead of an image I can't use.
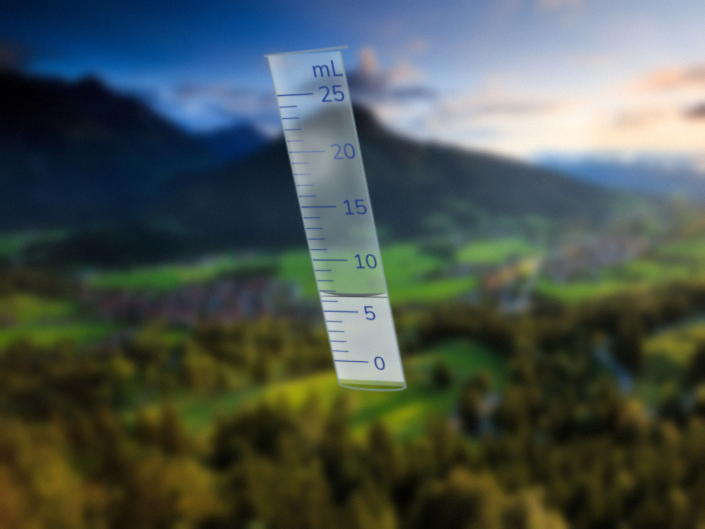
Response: 6.5 mL
